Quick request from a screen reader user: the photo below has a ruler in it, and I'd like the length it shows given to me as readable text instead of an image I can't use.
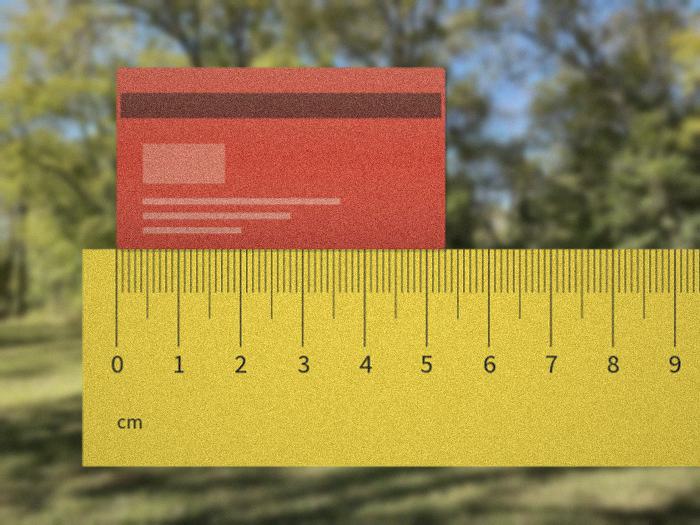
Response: 5.3 cm
